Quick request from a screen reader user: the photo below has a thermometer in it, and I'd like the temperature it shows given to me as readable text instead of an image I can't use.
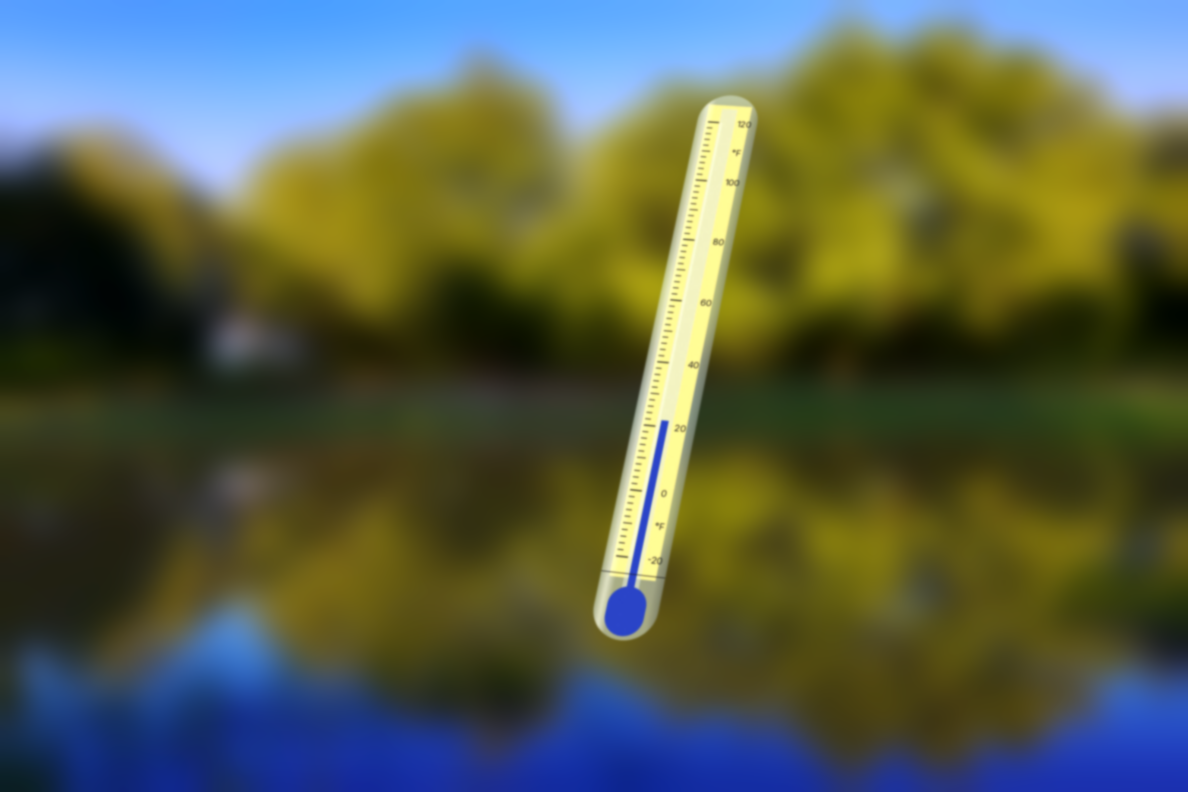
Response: 22 °F
